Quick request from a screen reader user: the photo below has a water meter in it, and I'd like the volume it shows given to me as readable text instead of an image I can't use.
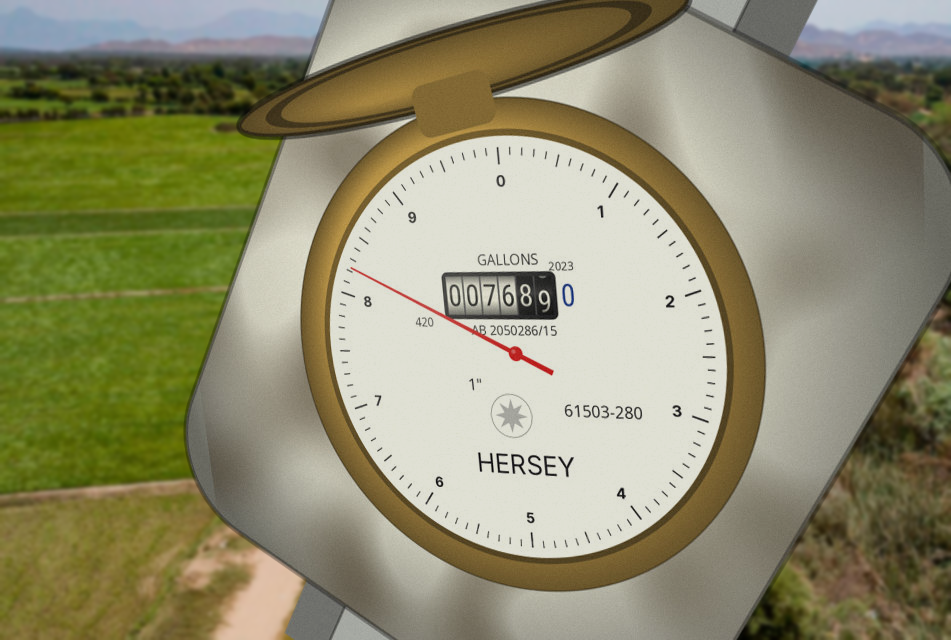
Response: 76888.2 gal
